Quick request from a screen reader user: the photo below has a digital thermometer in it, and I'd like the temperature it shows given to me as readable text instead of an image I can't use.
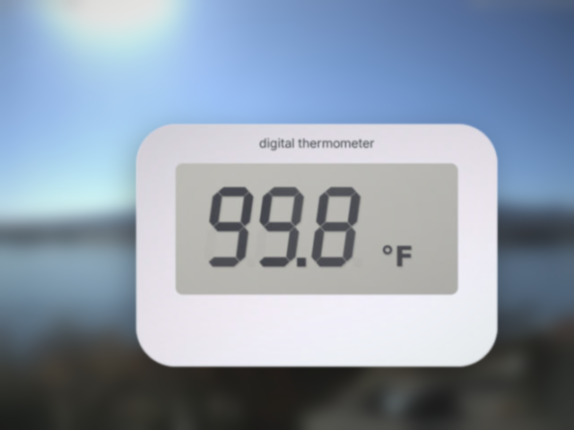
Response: 99.8 °F
